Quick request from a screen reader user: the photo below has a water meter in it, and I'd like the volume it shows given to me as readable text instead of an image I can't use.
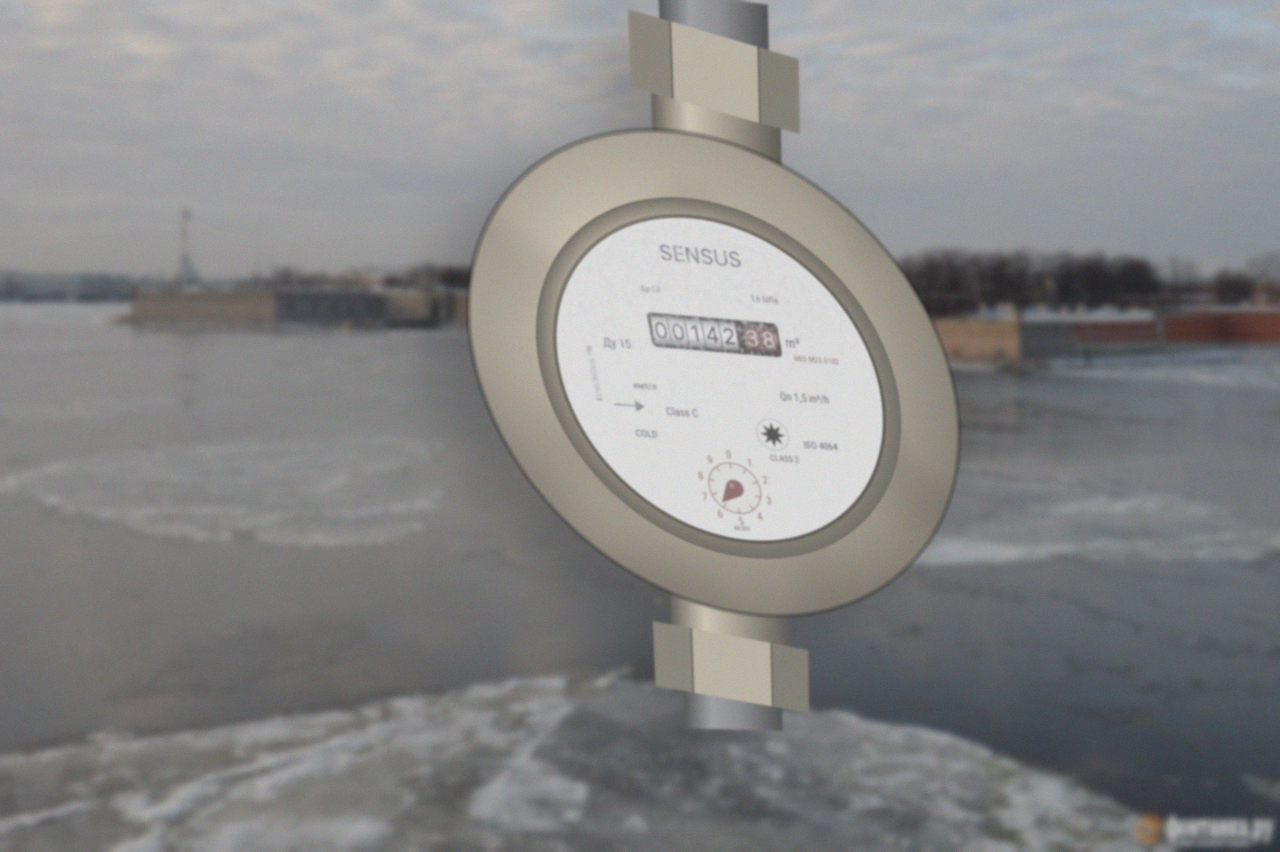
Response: 142.386 m³
